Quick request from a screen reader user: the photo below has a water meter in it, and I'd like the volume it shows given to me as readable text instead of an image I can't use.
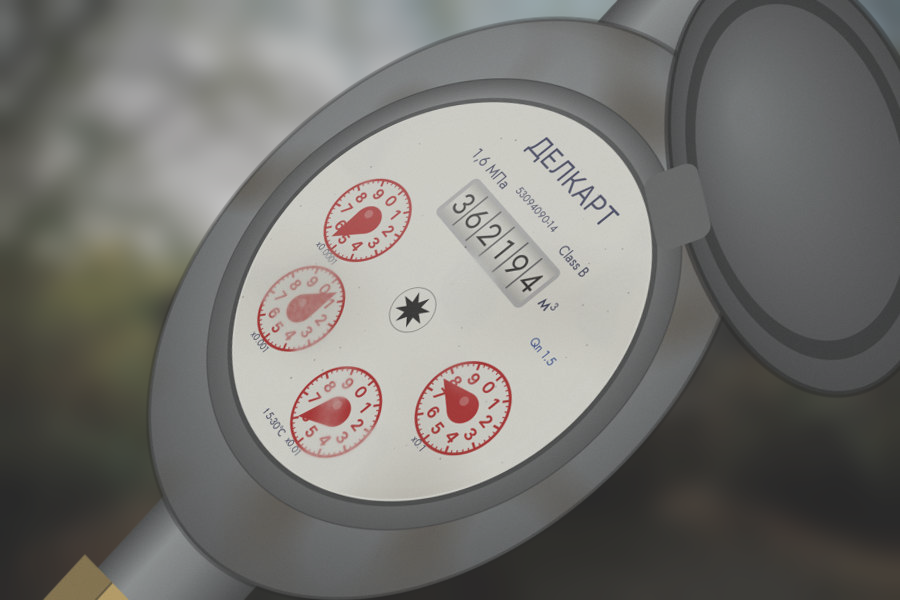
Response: 362194.7605 m³
